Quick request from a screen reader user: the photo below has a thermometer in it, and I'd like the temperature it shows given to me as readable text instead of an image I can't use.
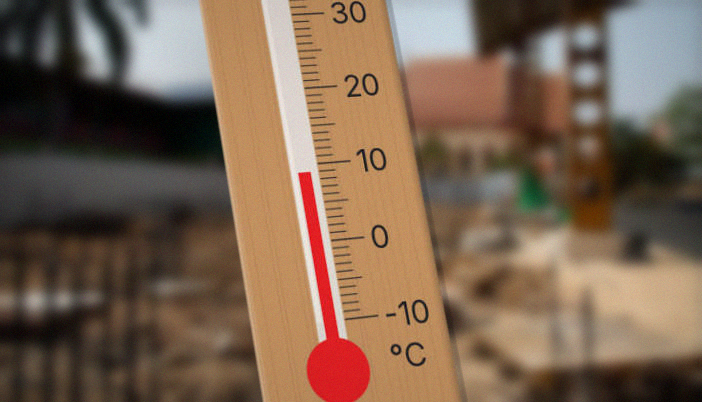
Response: 9 °C
